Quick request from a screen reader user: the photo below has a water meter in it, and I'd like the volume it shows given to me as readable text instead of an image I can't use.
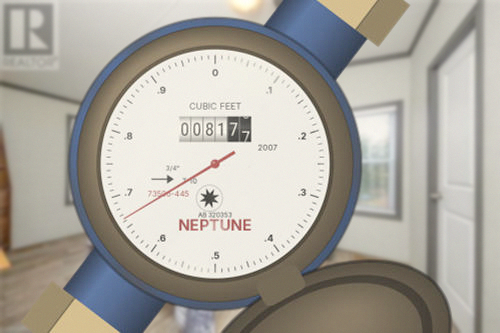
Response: 8176.66 ft³
